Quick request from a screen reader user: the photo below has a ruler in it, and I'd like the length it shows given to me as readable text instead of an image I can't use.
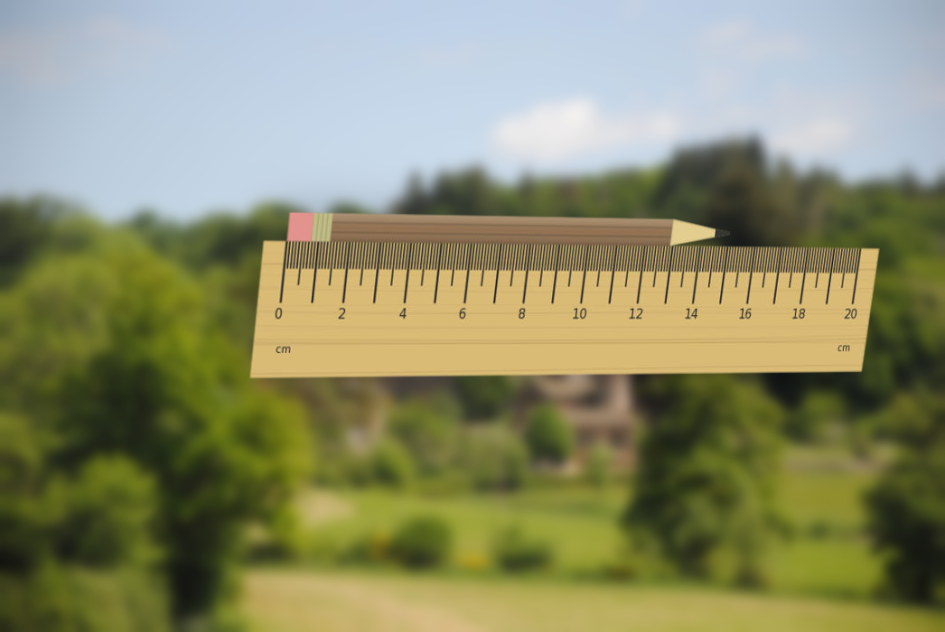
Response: 15 cm
